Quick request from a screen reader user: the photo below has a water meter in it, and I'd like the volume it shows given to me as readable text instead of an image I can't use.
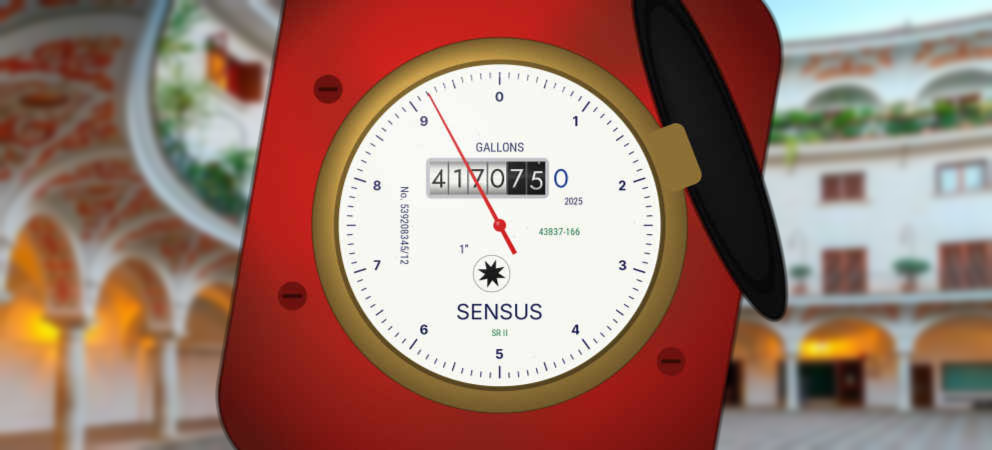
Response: 4170749.2 gal
